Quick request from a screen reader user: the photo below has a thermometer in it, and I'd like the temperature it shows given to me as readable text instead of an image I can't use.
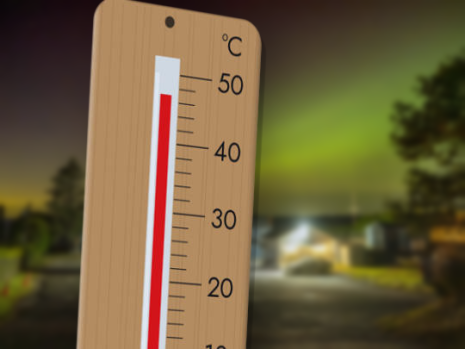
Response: 47 °C
